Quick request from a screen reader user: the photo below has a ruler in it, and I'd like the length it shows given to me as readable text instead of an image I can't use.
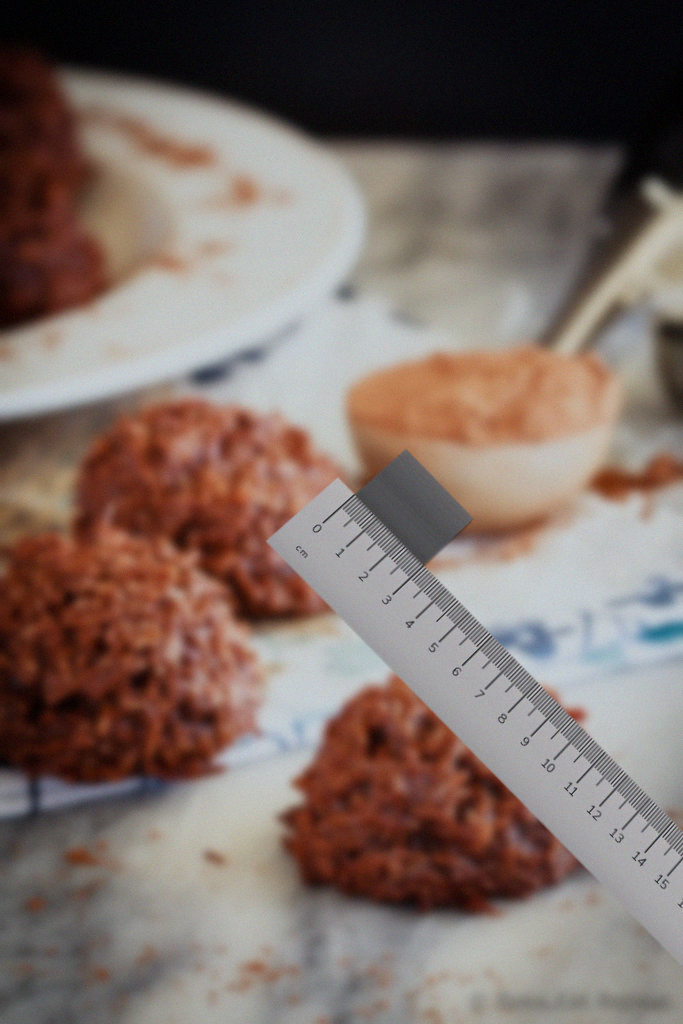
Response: 3 cm
